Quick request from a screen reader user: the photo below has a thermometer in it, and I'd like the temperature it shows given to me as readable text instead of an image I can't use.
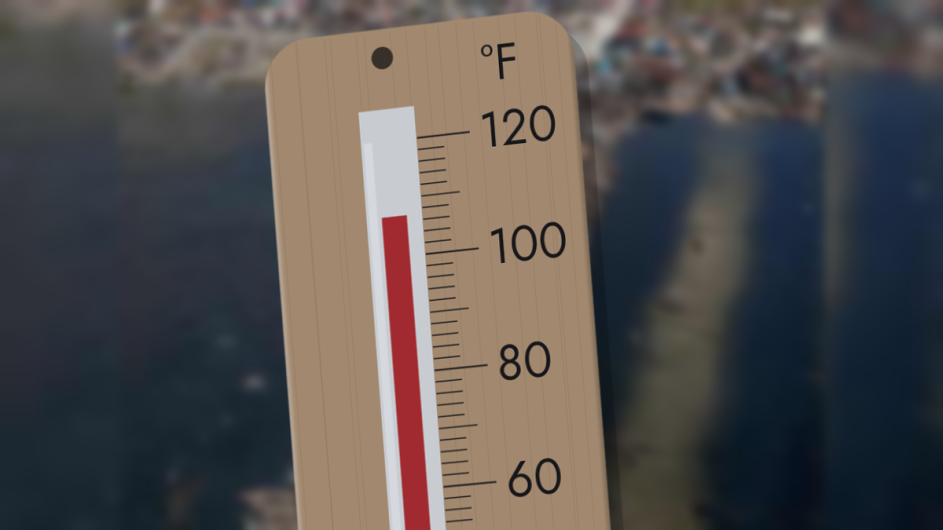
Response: 107 °F
